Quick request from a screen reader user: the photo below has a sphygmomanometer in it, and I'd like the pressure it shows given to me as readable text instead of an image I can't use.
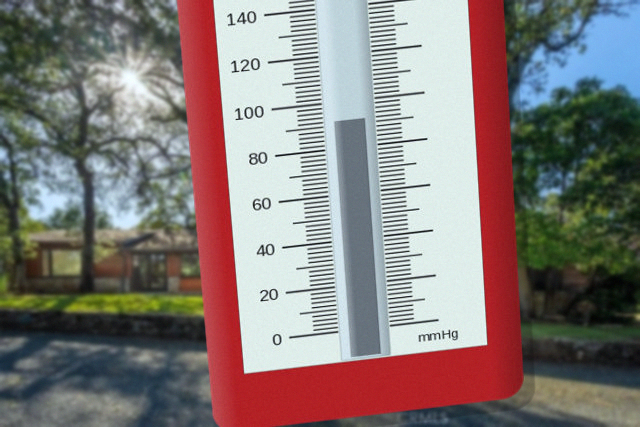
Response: 92 mmHg
